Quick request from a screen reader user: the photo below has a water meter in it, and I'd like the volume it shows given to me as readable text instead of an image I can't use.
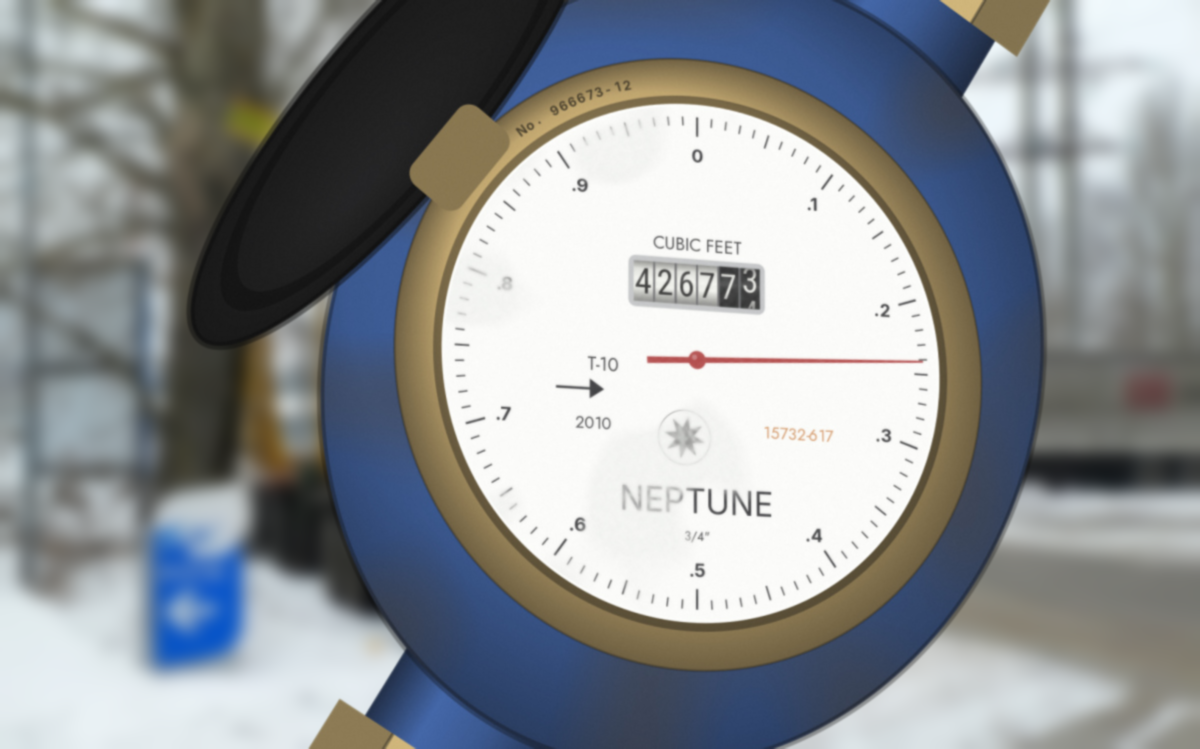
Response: 426773.24 ft³
